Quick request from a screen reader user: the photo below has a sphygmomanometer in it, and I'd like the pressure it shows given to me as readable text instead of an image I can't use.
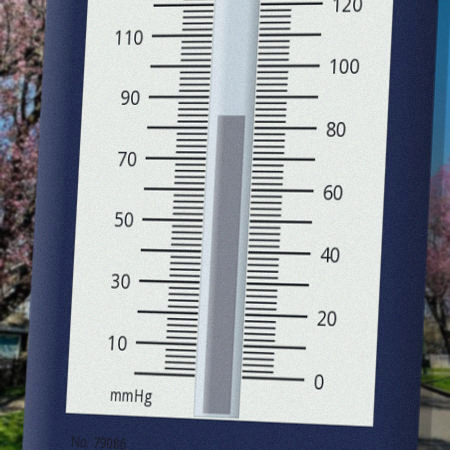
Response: 84 mmHg
